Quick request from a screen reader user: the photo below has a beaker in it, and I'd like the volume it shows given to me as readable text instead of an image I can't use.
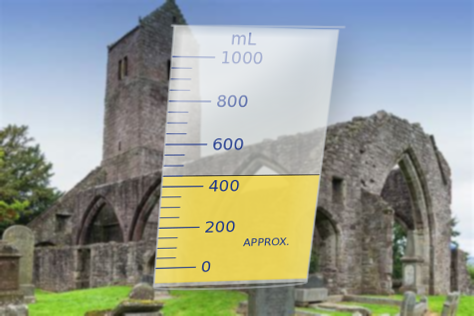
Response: 450 mL
